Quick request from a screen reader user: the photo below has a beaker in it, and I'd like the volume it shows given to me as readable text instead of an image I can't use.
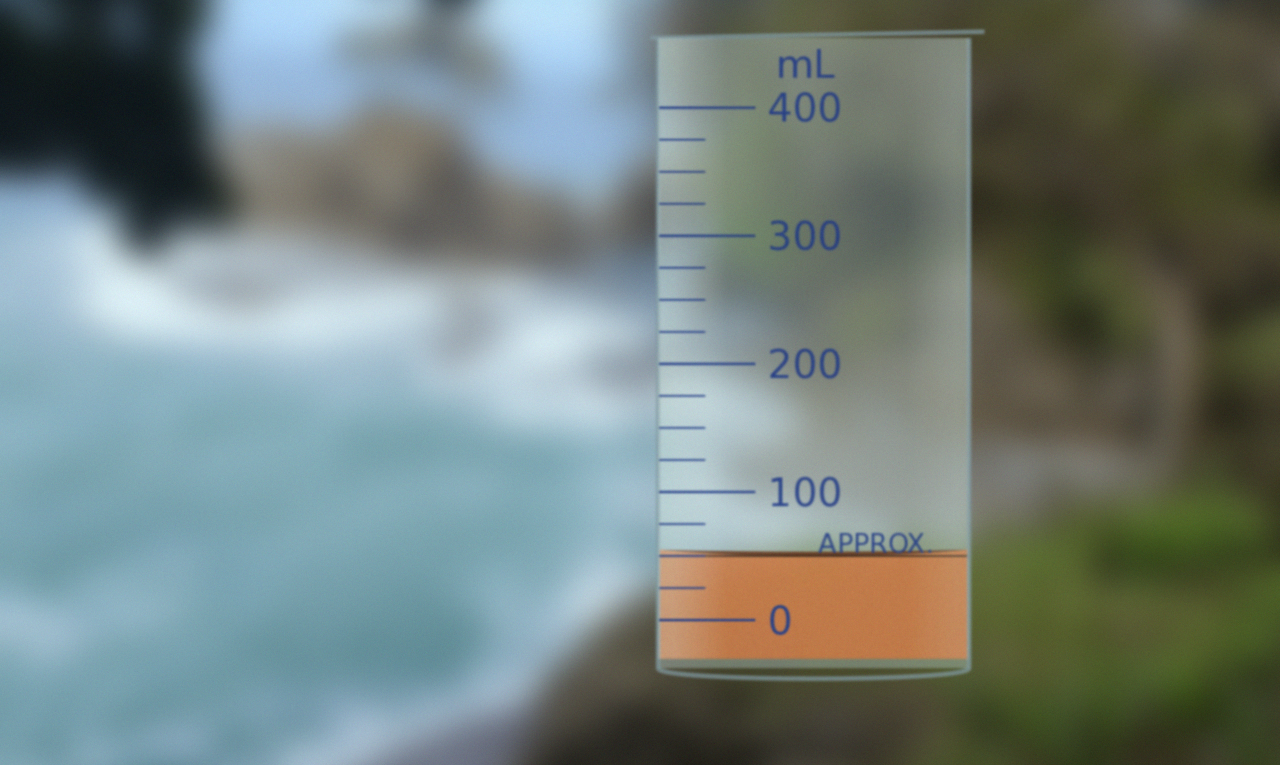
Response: 50 mL
